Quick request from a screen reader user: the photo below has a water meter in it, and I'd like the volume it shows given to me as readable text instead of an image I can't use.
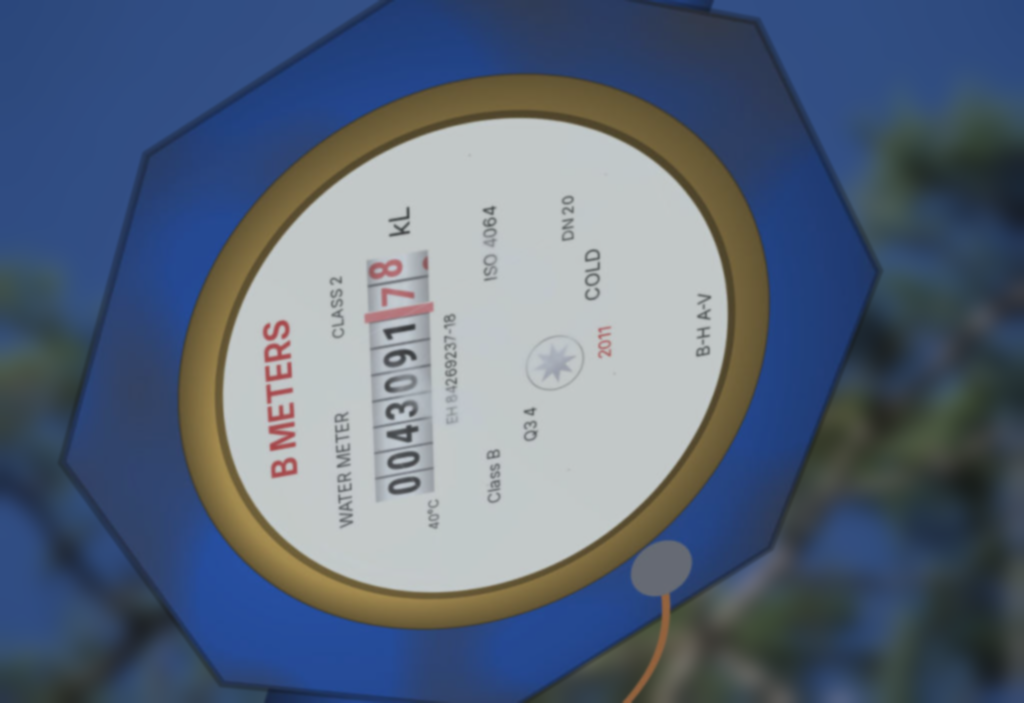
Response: 43091.78 kL
